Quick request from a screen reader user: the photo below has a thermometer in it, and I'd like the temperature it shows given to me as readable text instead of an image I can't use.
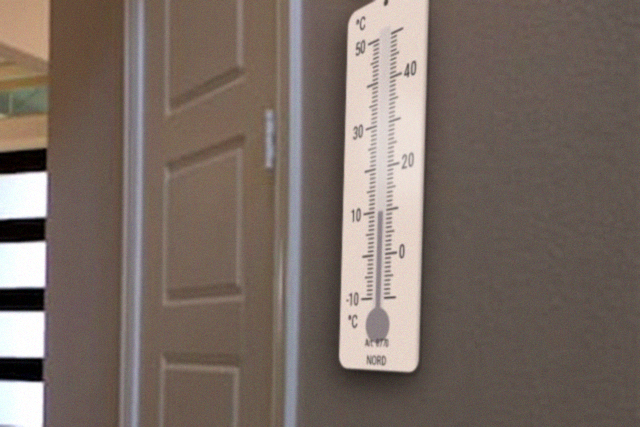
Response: 10 °C
